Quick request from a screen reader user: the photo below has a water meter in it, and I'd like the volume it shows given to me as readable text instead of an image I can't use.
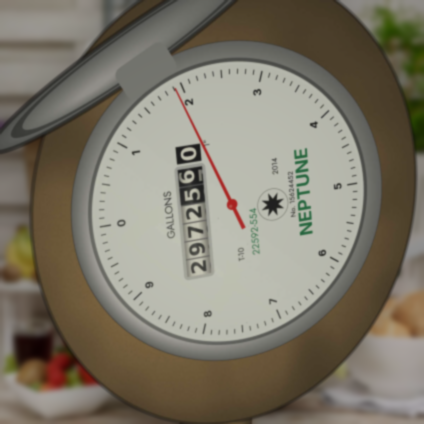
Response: 2972561.9 gal
